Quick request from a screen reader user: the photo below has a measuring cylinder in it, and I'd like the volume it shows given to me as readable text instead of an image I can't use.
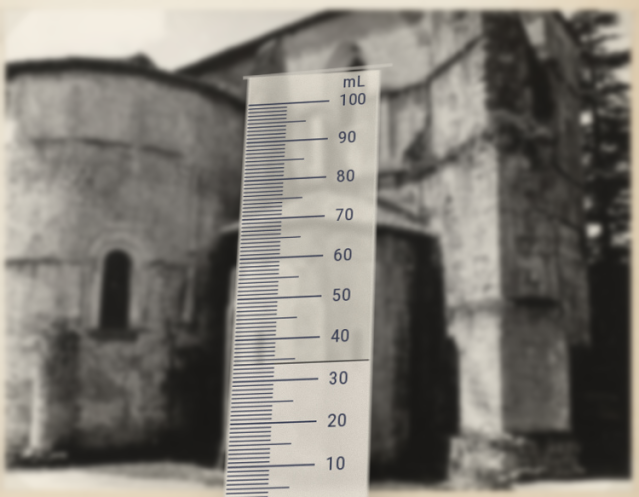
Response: 34 mL
